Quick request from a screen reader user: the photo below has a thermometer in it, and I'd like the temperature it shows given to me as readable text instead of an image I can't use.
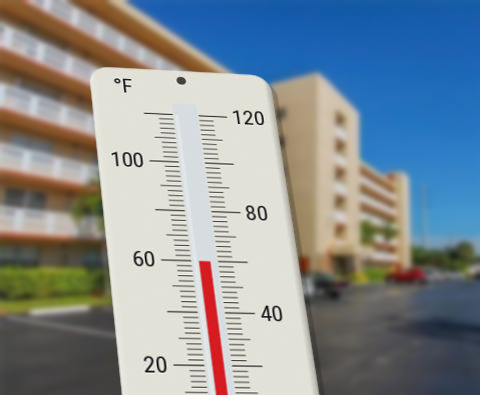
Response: 60 °F
